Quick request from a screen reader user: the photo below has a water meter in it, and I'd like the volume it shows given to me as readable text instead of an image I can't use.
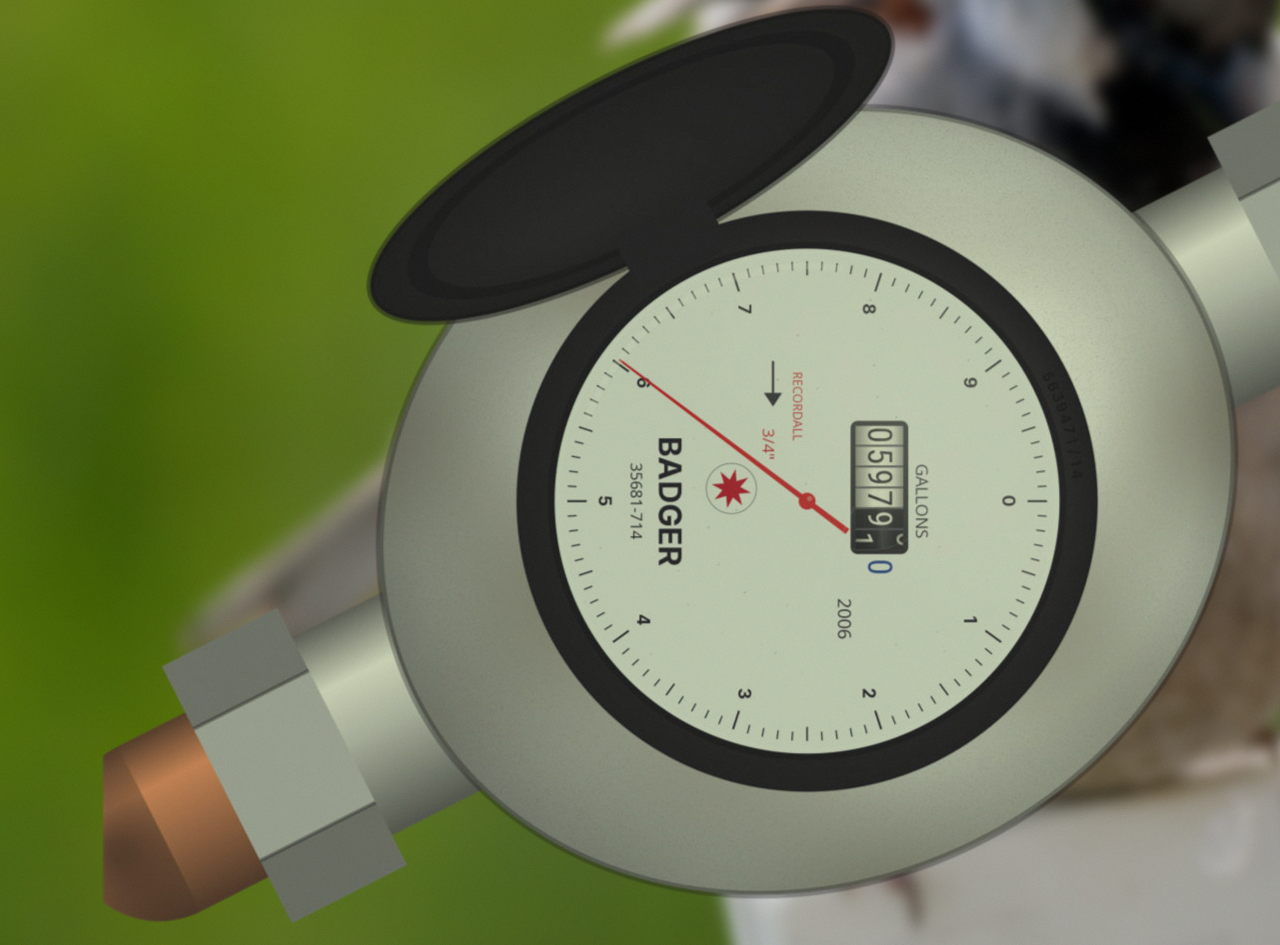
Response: 597906.0 gal
